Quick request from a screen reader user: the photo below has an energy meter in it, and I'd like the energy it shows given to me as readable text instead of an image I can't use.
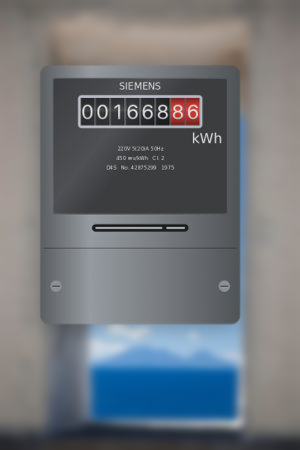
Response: 1668.86 kWh
